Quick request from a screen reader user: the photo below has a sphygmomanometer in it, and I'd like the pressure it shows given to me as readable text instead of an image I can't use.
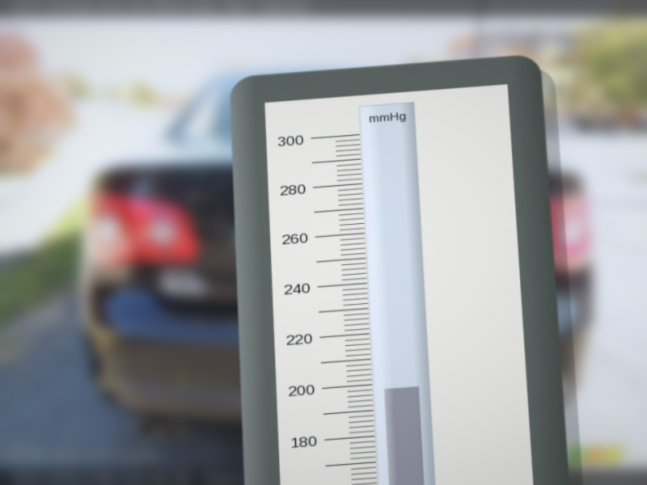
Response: 198 mmHg
